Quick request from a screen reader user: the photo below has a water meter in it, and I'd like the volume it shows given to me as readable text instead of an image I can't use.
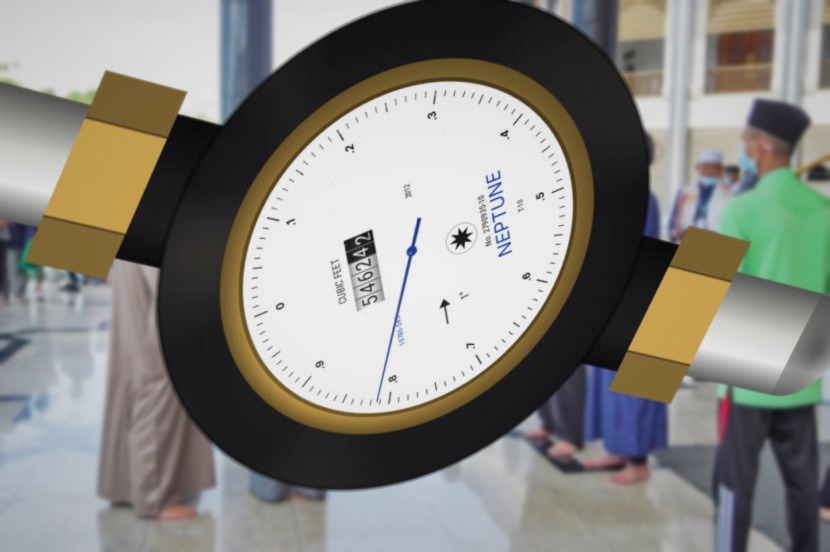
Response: 546241.81 ft³
